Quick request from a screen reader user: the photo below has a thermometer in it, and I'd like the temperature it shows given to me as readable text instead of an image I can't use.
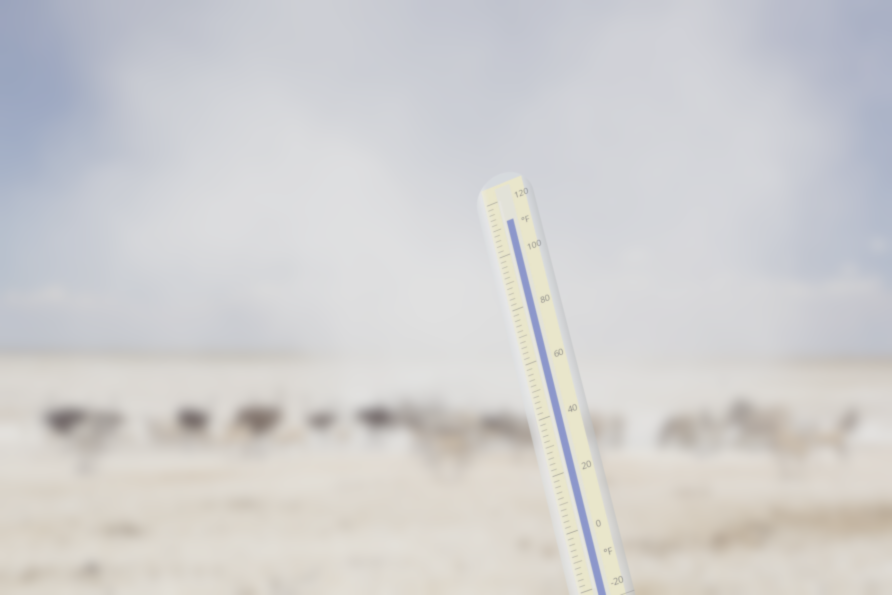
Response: 112 °F
